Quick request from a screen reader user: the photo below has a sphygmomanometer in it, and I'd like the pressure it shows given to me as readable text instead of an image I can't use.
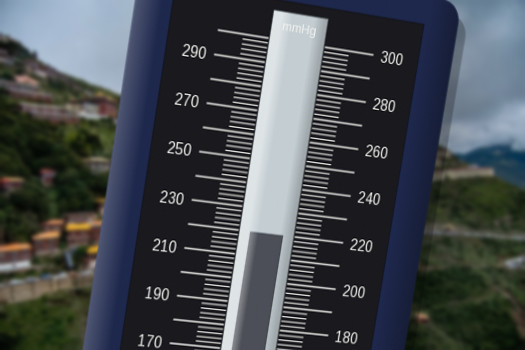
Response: 220 mmHg
